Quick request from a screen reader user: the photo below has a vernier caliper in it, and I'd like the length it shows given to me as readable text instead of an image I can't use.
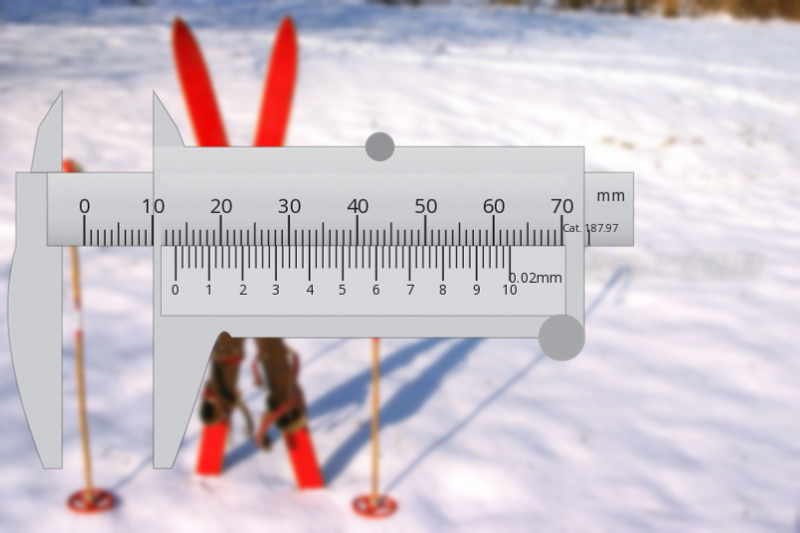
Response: 13.4 mm
